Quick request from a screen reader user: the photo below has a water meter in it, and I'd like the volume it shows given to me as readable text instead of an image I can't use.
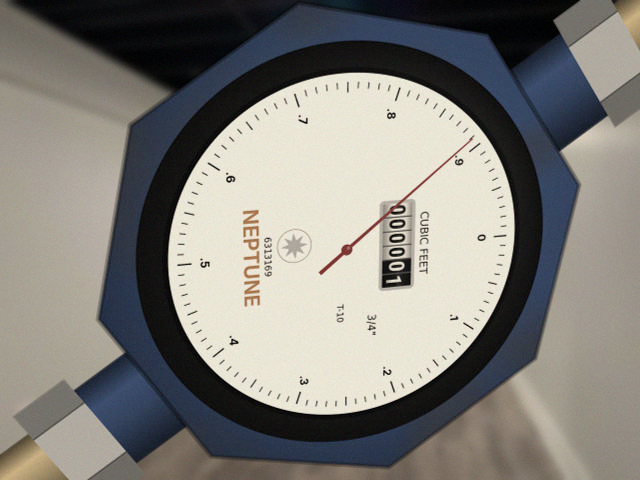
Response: 0.89 ft³
